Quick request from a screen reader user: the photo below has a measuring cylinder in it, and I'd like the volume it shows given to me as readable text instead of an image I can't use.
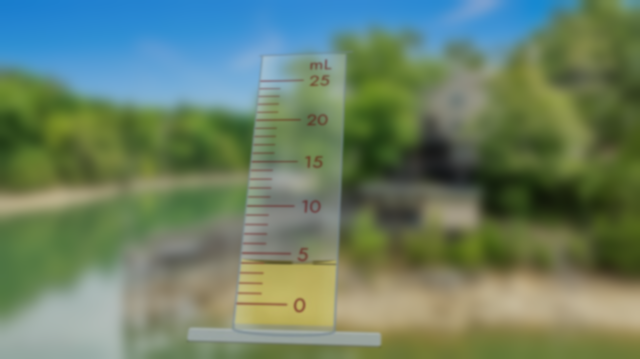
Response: 4 mL
